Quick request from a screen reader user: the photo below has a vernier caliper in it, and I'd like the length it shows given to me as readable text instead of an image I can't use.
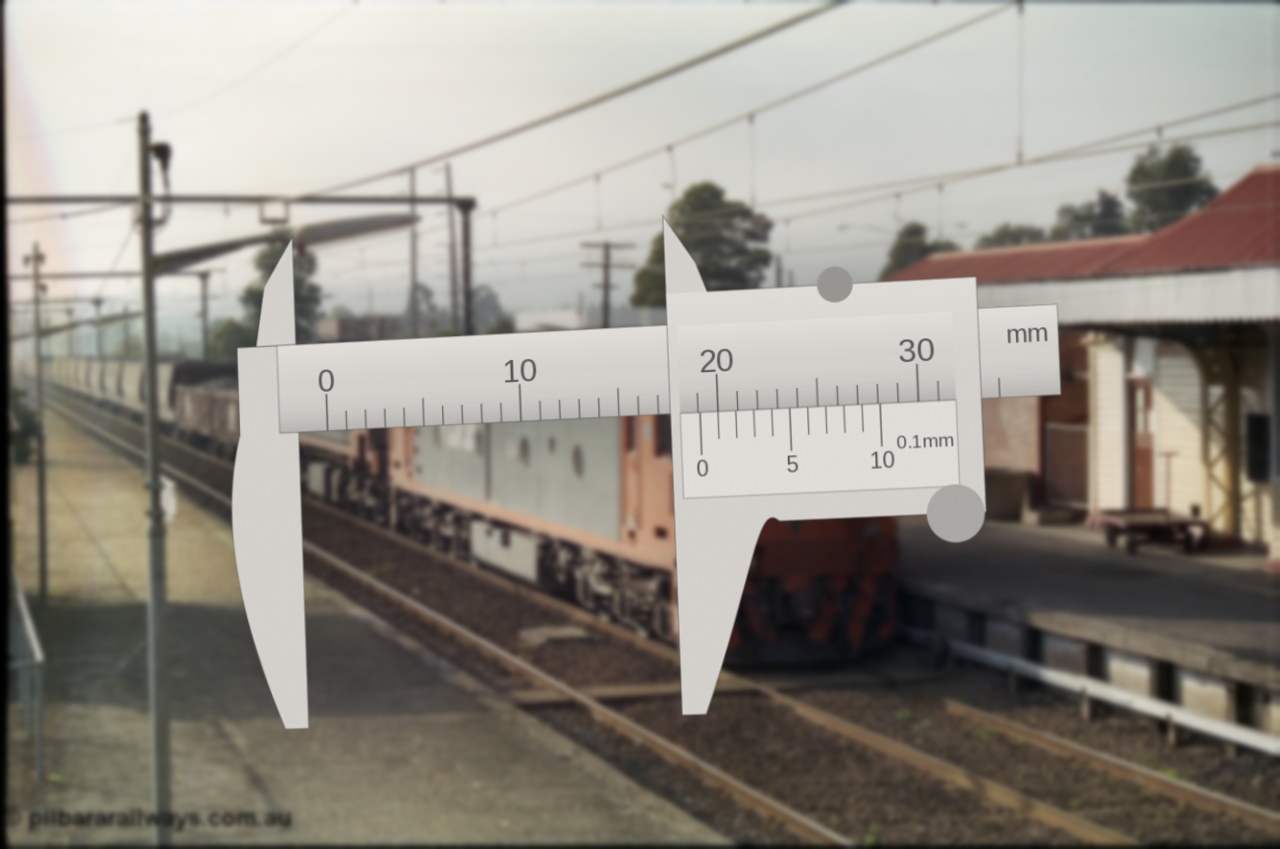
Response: 19.1 mm
